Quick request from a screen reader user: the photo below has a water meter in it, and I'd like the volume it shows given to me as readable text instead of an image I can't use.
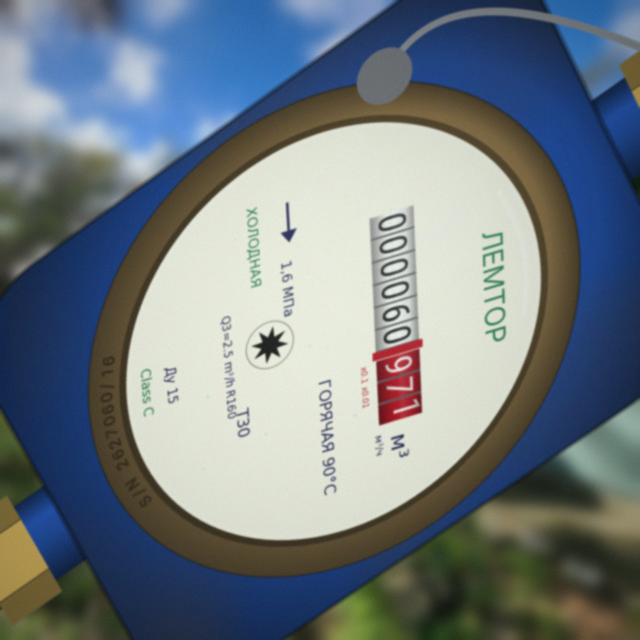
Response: 60.971 m³
